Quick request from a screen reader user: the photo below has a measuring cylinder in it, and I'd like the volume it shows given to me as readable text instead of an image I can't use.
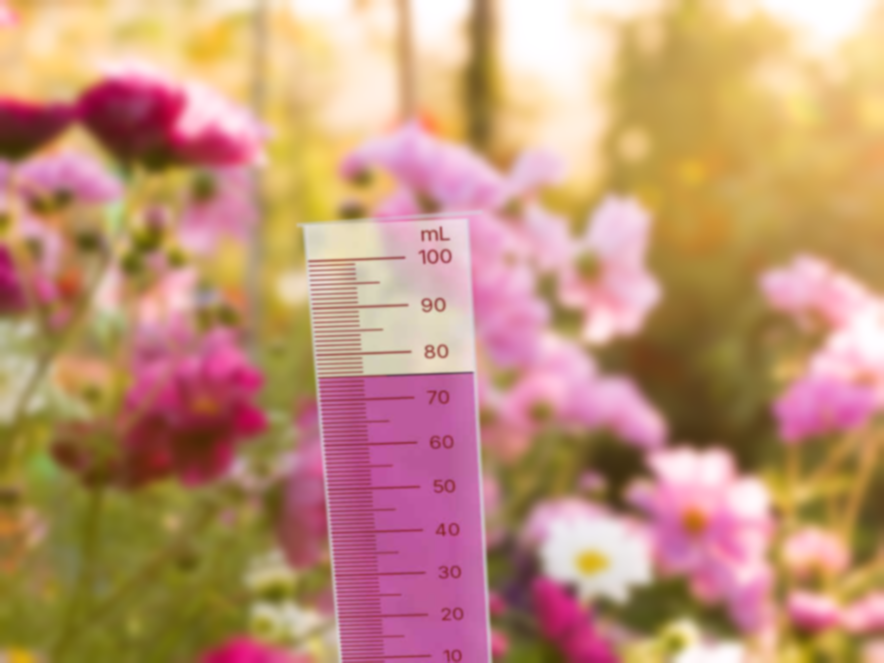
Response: 75 mL
